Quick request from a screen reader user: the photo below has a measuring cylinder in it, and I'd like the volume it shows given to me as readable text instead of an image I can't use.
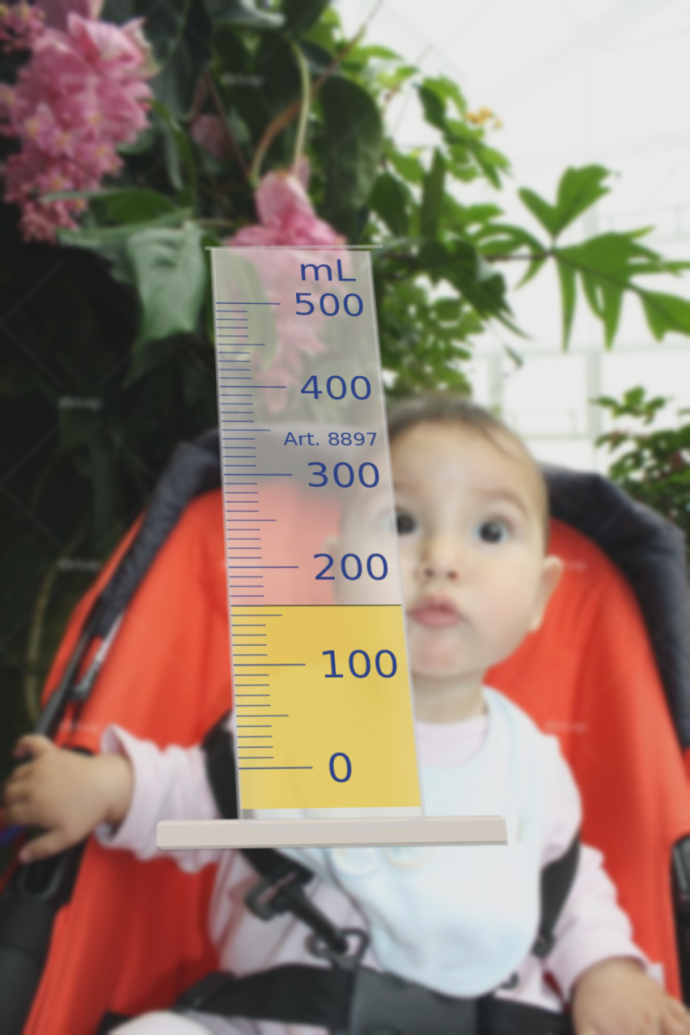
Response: 160 mL
